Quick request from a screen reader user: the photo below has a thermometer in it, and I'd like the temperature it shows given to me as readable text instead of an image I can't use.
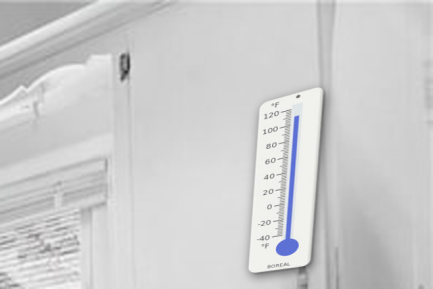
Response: 110 °F
